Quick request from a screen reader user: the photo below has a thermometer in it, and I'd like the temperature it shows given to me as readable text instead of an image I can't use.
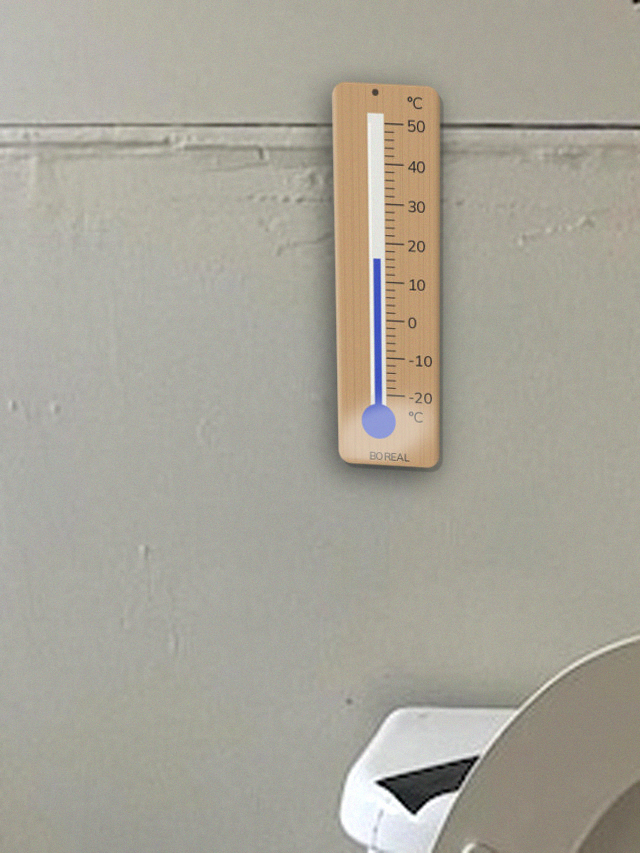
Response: 16 °C
